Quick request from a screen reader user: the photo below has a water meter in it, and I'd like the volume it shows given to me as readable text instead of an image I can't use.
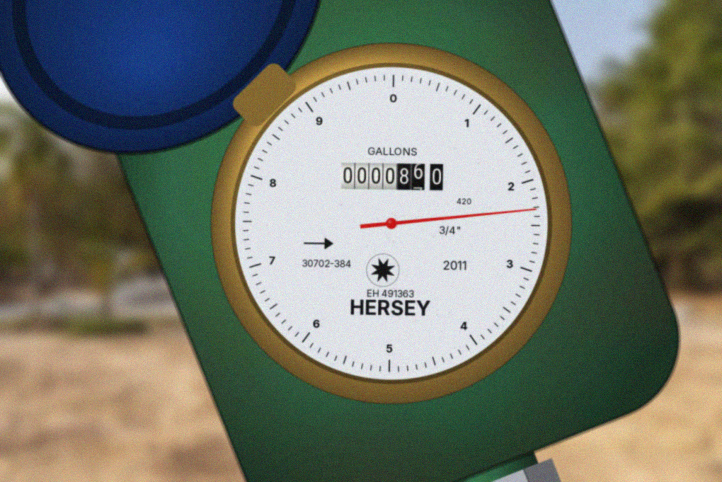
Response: 862.3 gal
